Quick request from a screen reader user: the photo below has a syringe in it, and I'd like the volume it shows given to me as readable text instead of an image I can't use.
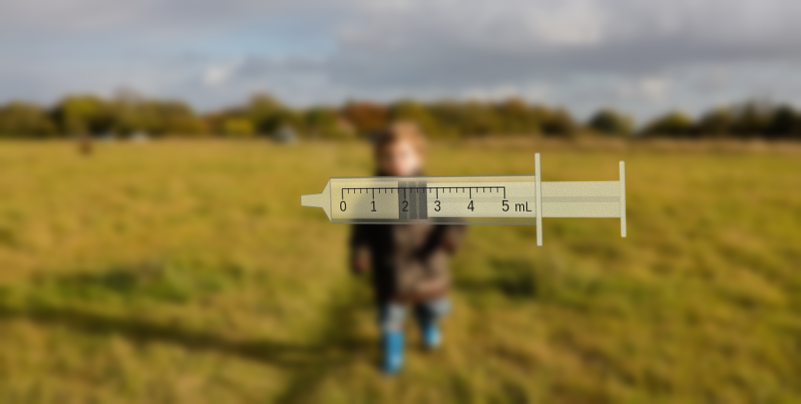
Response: 1.8 mL
